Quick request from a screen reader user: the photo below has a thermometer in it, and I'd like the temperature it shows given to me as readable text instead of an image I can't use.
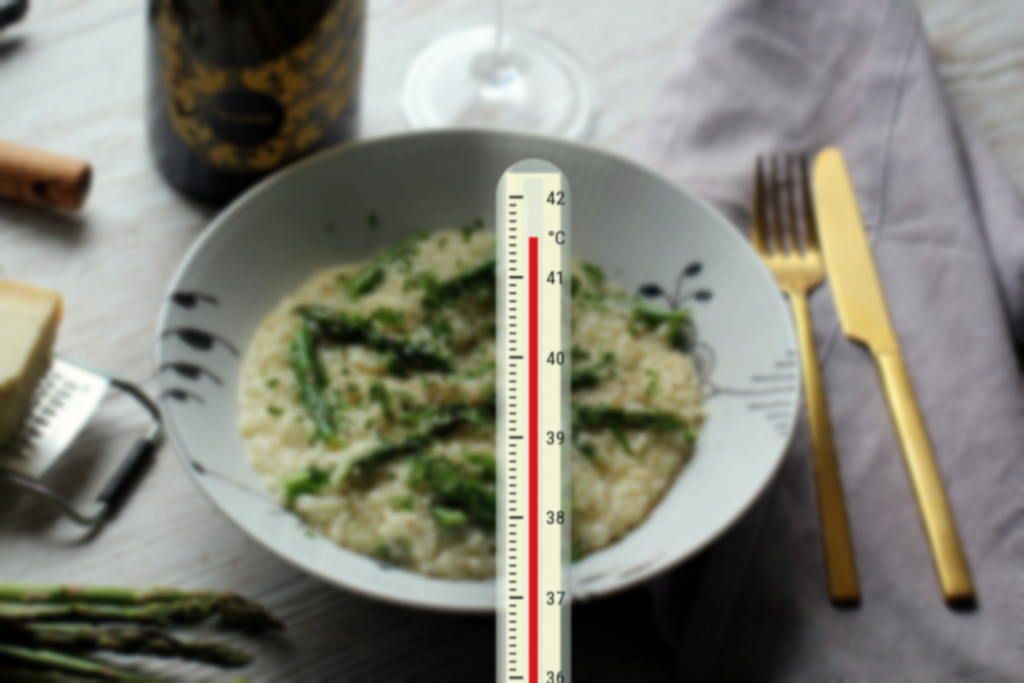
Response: 41.5 °C
